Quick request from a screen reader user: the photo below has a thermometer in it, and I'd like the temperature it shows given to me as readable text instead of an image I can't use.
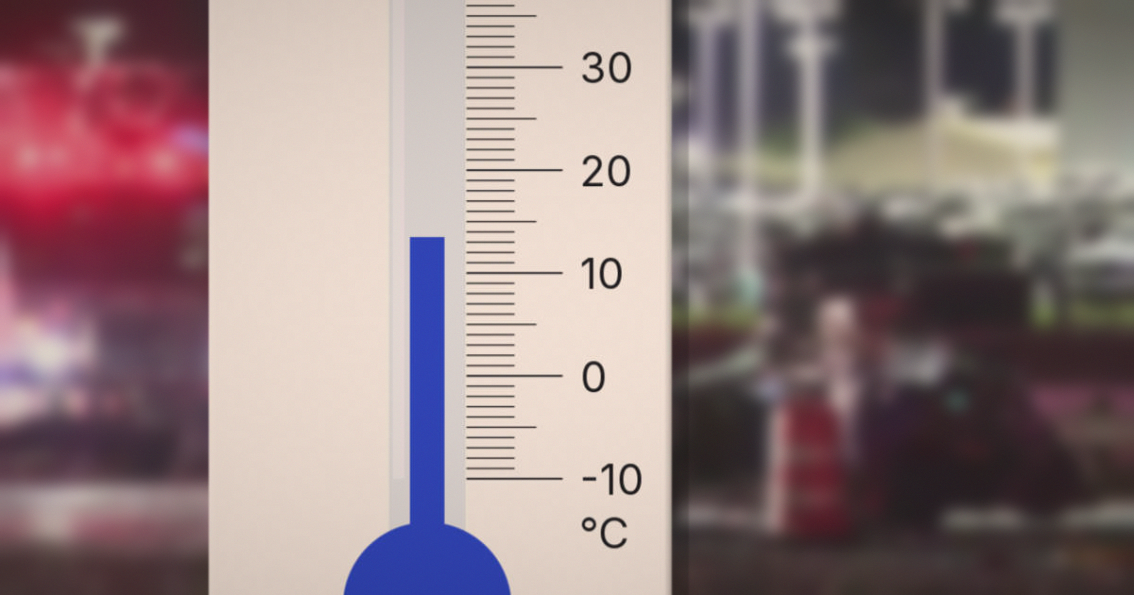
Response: 13.5 °C
